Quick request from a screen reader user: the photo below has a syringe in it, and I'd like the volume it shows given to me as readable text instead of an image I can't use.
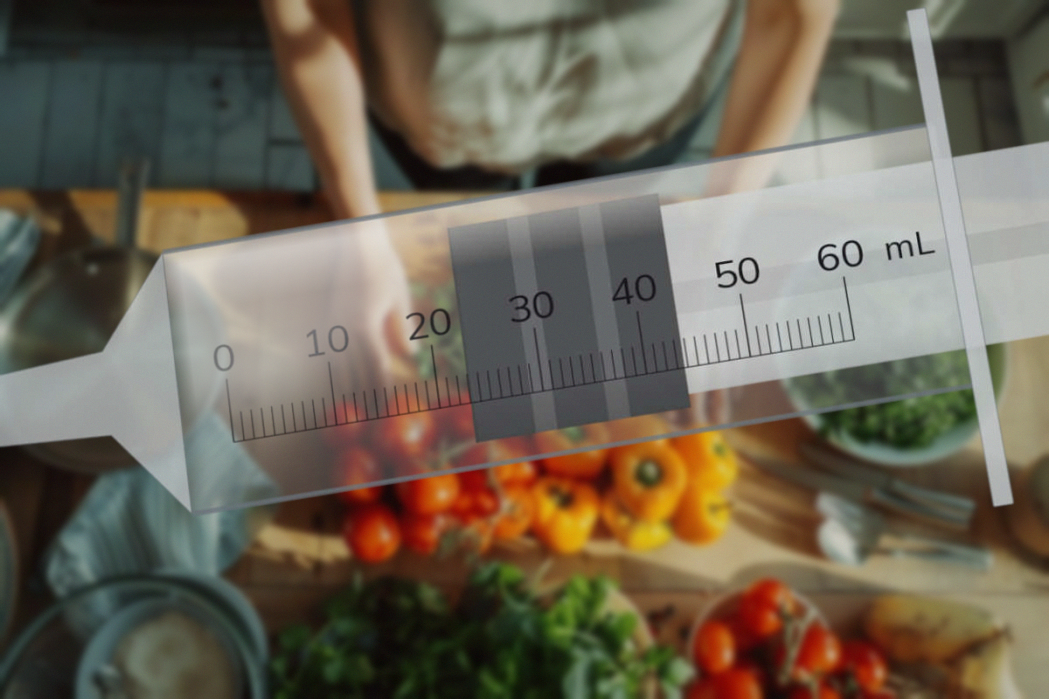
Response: 23 mL
